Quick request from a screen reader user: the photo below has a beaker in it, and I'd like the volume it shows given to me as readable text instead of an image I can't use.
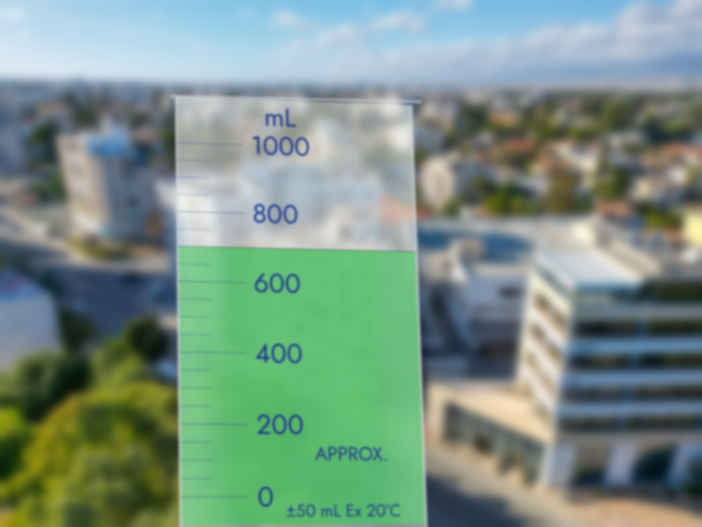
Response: 700 mL
